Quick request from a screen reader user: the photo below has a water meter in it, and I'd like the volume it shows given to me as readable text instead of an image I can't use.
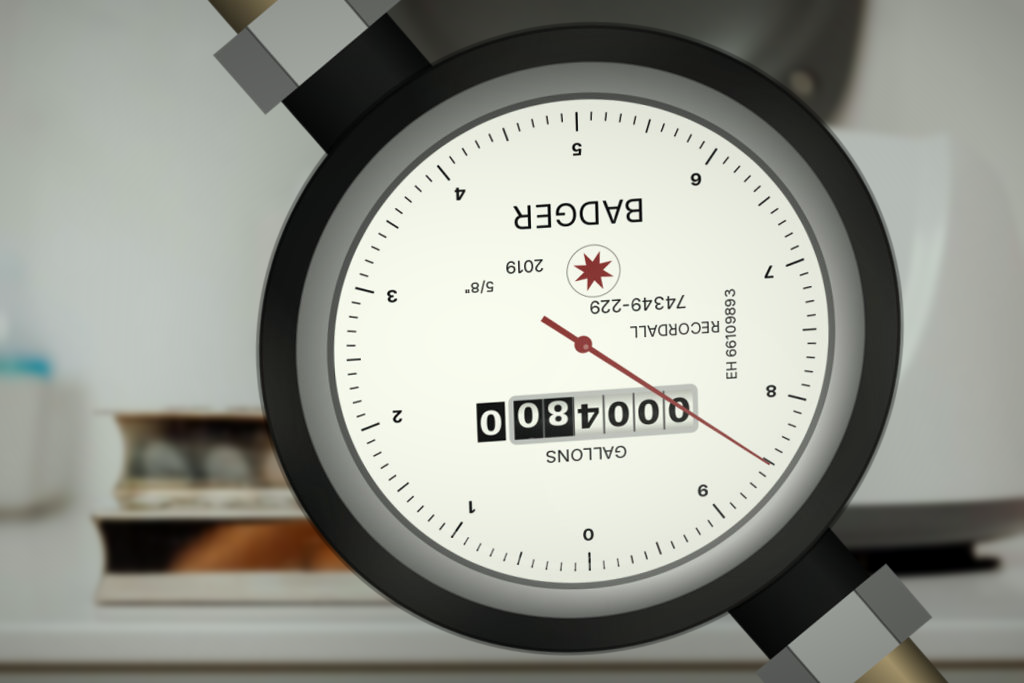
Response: 4798.5 gal
